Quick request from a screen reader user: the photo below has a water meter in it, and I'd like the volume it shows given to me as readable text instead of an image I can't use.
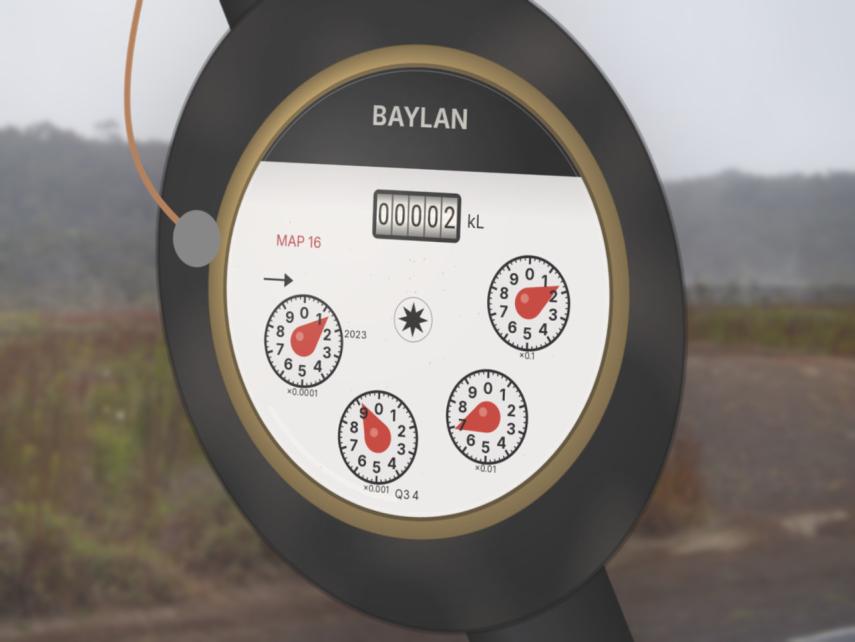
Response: 2.1691 kL
